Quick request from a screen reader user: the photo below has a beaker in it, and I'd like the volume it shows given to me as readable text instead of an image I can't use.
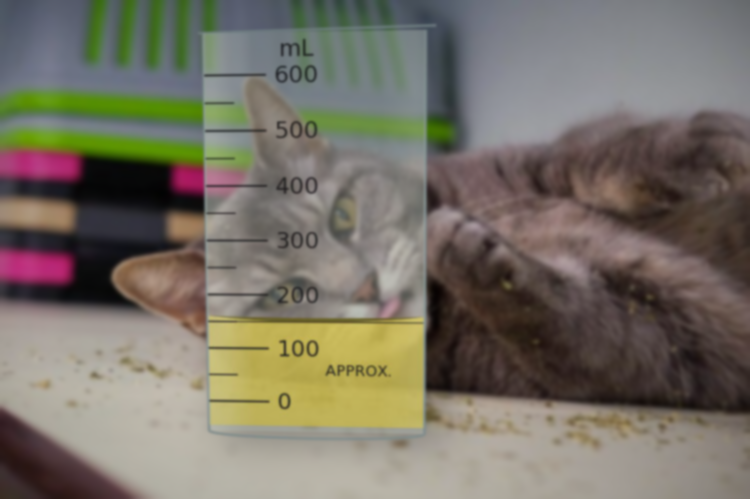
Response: 150 mL
